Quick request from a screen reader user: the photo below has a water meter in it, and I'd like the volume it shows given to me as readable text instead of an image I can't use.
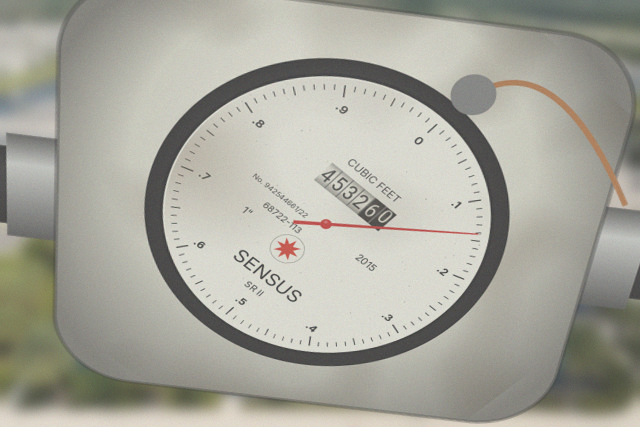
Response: 453260.14 ft³
